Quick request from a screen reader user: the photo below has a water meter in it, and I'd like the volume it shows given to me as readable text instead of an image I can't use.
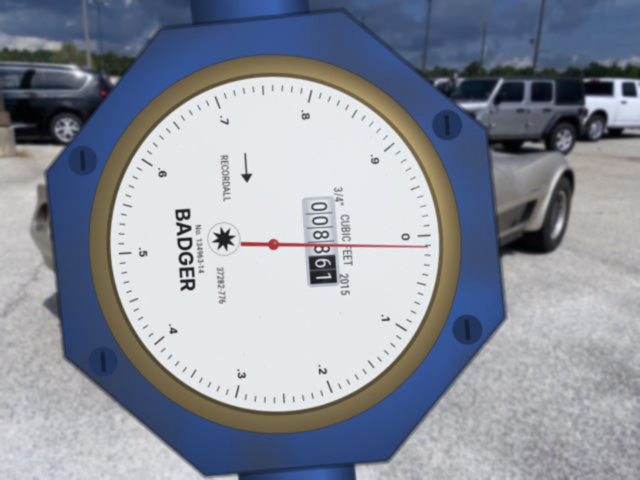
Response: 8861.01 ft³
